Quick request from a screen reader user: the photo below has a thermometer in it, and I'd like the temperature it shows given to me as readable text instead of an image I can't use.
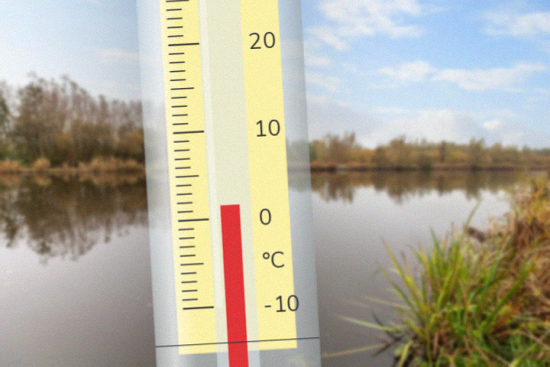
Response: 1.5 °C
